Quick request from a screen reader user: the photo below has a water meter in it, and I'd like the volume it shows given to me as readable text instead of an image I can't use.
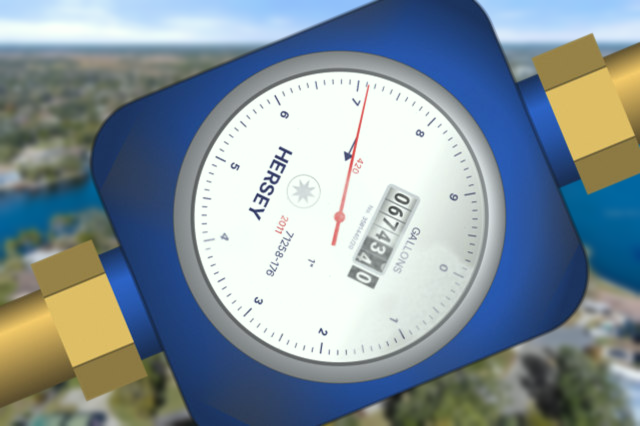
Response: 674337.1 gal
